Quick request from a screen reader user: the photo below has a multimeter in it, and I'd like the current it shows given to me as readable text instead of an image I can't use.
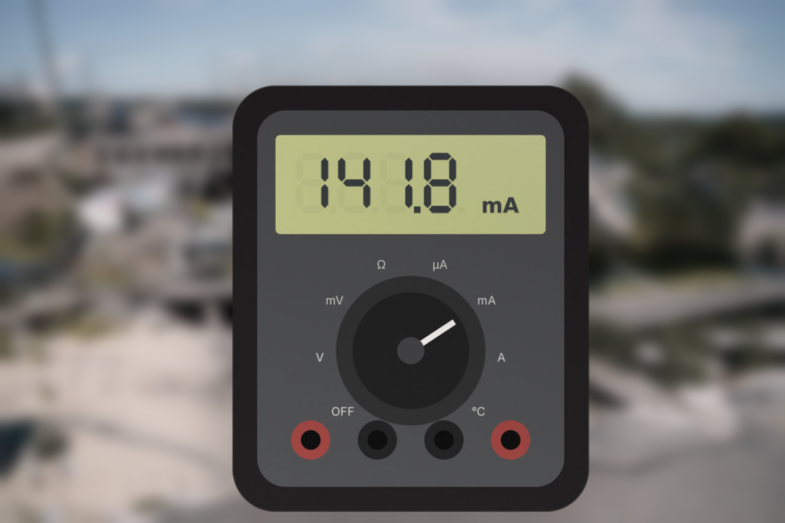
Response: 141.8 mA
